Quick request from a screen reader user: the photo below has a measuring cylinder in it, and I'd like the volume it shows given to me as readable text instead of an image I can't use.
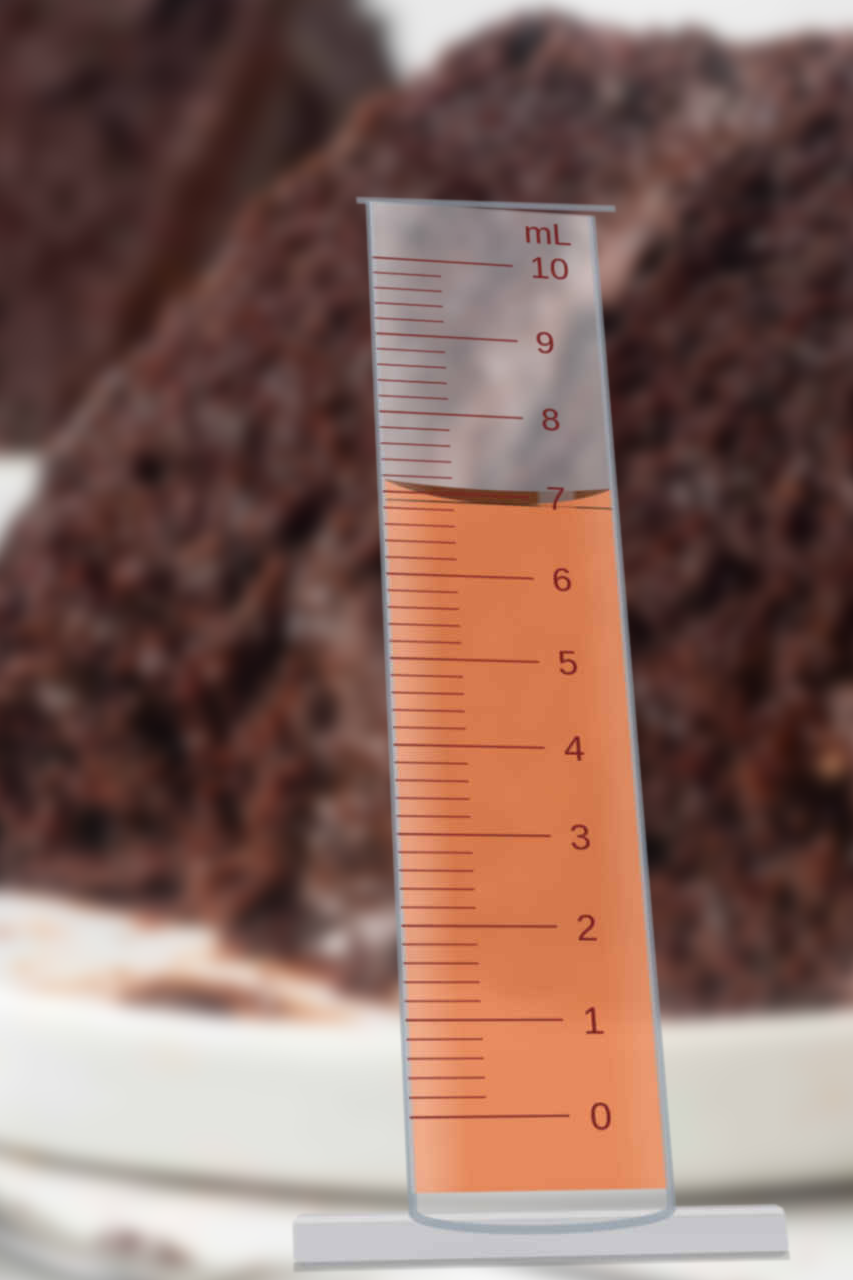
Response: 6.9 mL
